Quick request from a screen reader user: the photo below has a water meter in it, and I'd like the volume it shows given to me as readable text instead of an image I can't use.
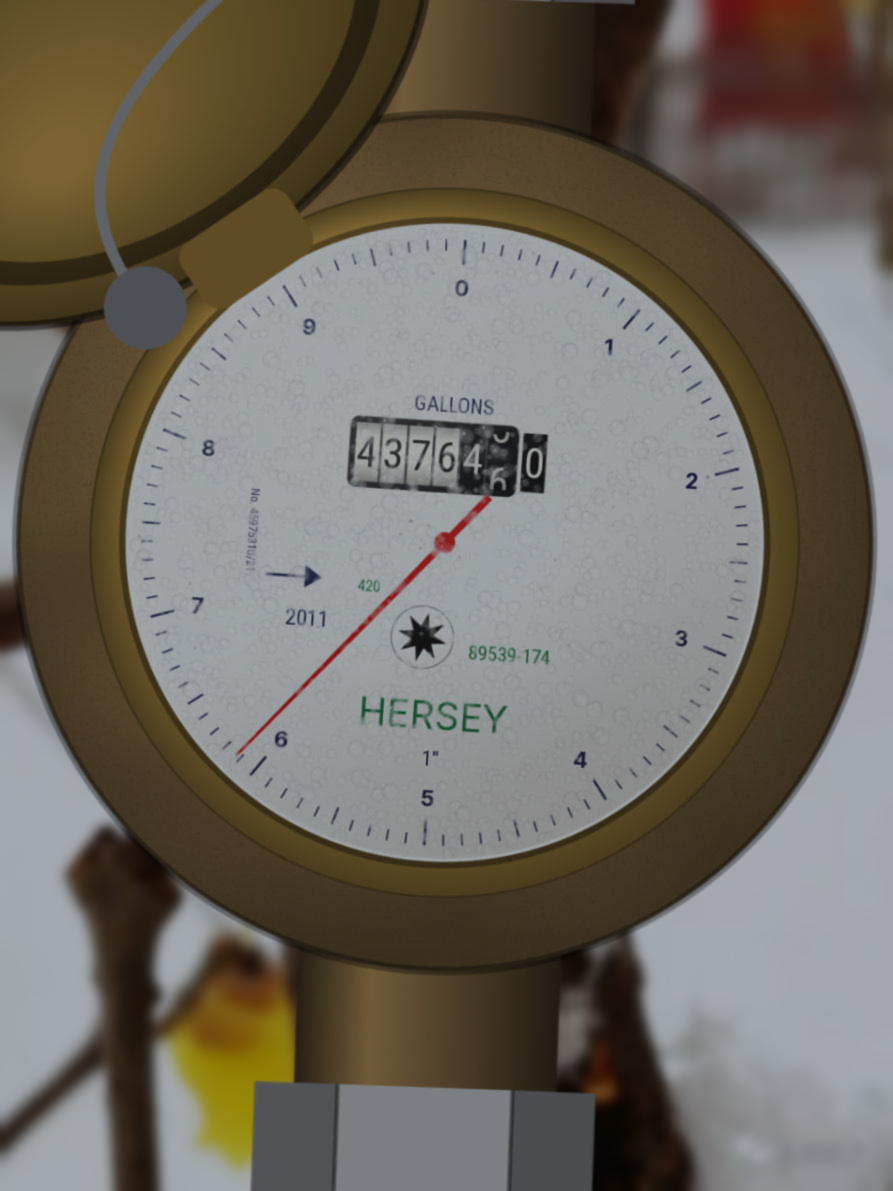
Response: 4376456.1 gal
